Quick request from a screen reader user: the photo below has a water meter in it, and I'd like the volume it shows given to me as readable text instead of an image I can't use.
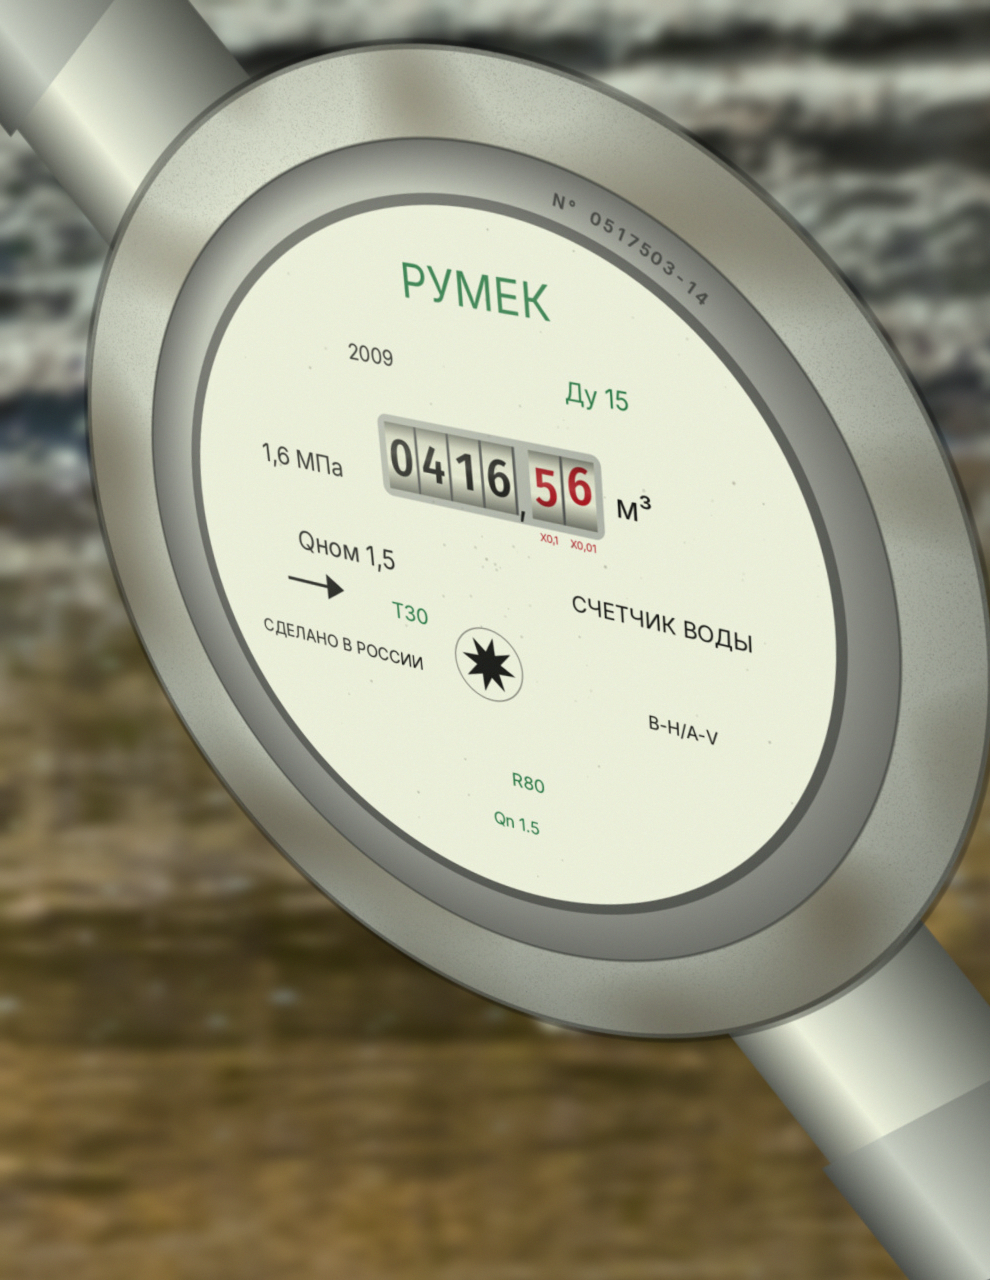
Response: 416.56 m³
